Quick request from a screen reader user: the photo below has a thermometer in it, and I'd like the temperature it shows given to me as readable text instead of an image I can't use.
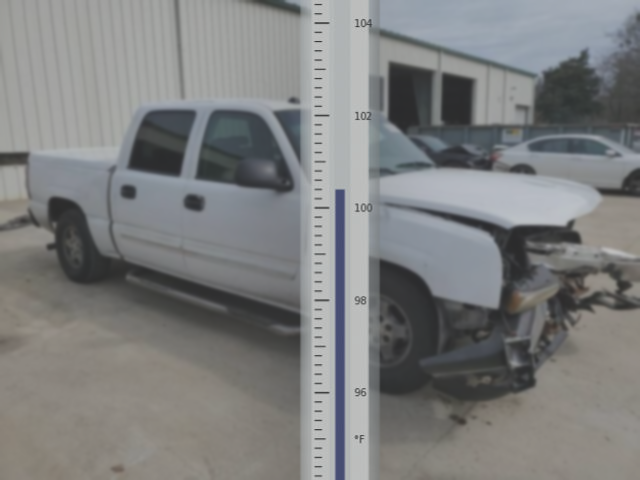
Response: 100.4 °F
